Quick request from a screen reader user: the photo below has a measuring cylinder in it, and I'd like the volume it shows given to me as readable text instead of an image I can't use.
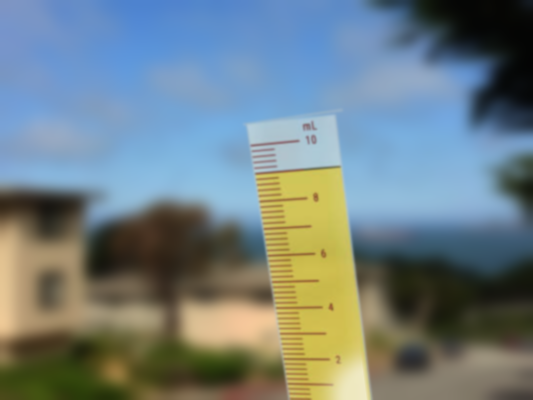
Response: 9 mL
